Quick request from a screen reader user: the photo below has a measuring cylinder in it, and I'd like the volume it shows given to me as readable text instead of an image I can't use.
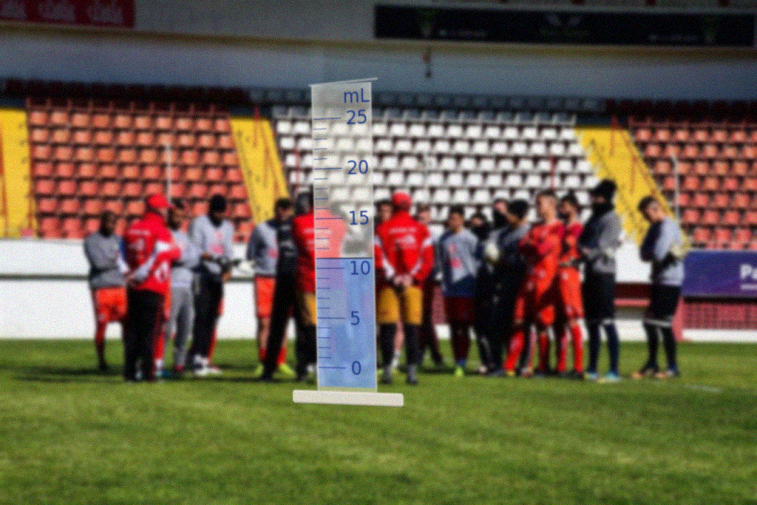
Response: 11 mL
